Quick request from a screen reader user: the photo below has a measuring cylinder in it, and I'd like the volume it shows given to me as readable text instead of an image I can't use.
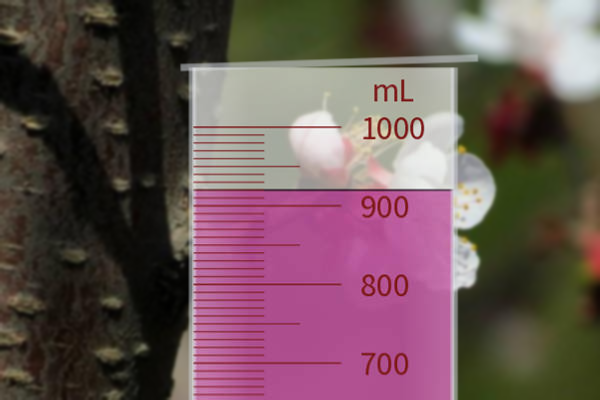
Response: 920 mL
